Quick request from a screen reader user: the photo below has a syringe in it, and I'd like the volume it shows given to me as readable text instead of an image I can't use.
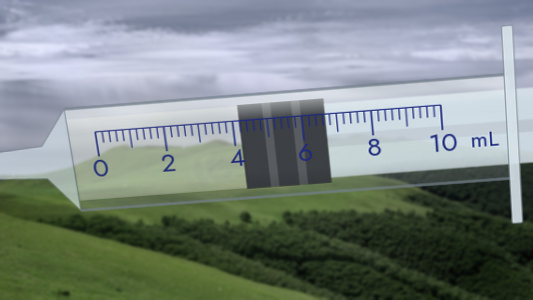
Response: 4.2 mL
